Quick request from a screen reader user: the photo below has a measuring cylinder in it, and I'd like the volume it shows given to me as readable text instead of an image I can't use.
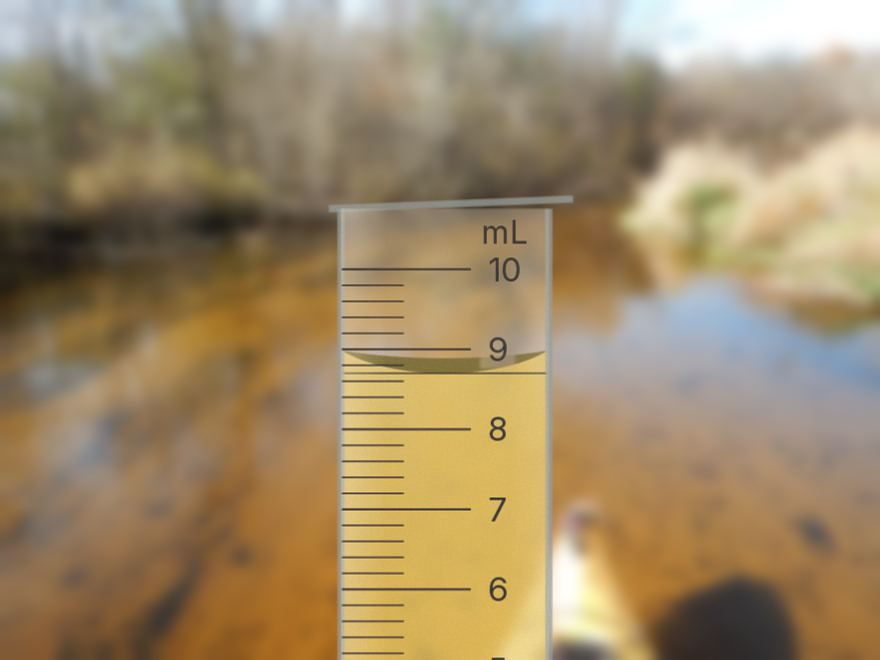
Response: 8.7 mL
